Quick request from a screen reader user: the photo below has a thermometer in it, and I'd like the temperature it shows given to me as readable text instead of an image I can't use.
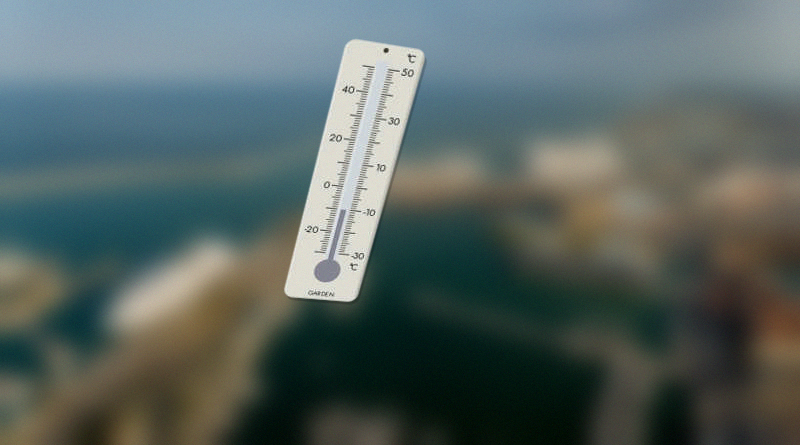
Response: -10 °C
